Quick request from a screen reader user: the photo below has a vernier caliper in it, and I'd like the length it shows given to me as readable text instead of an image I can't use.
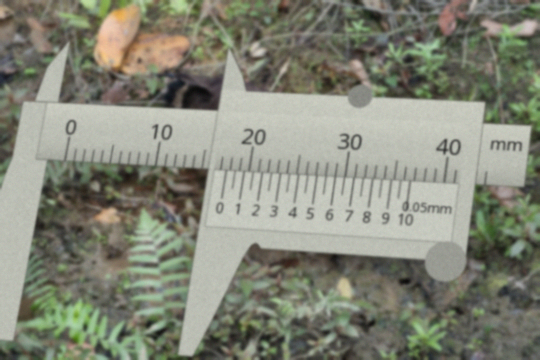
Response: 17.6 mm
